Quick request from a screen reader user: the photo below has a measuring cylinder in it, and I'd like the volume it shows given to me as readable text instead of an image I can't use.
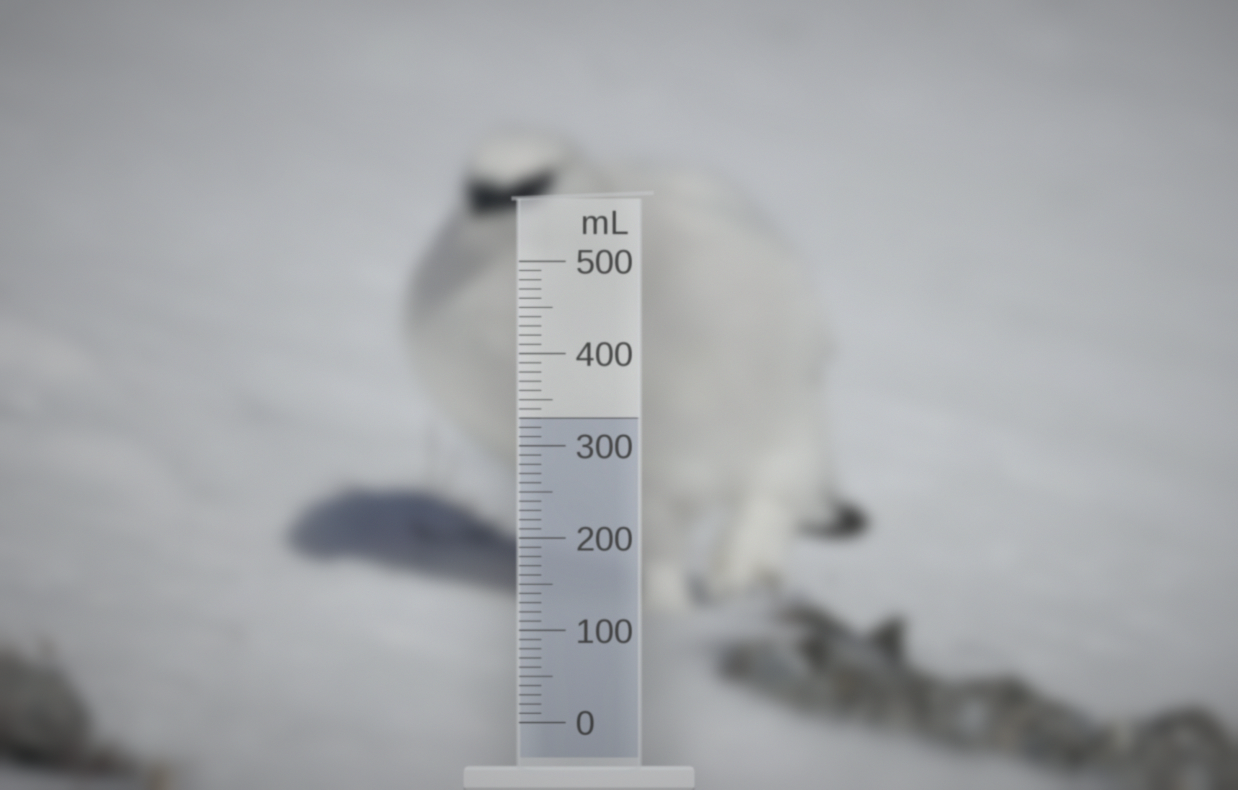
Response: 330 mL
